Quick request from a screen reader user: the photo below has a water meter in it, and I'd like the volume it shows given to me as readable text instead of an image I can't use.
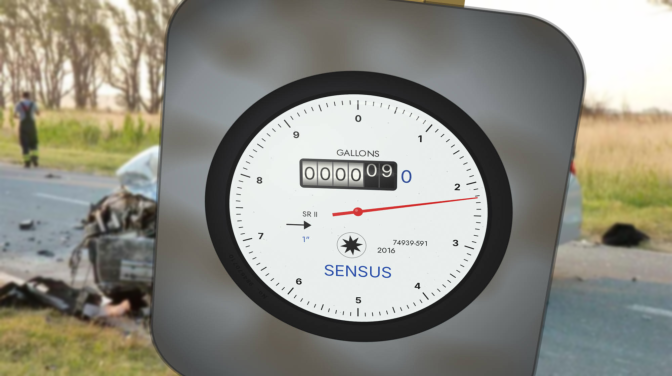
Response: 92.2 gal
